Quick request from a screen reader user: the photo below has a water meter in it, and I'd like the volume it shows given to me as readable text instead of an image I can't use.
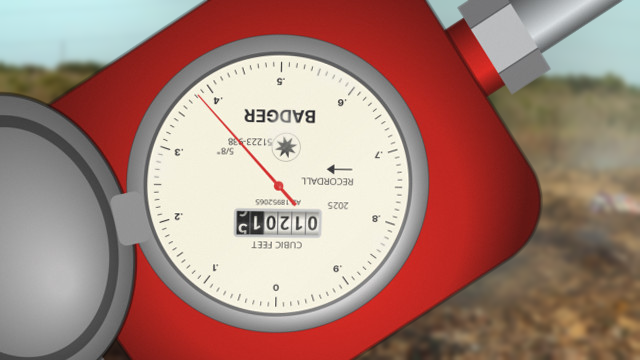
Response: 12015.38 ft³
